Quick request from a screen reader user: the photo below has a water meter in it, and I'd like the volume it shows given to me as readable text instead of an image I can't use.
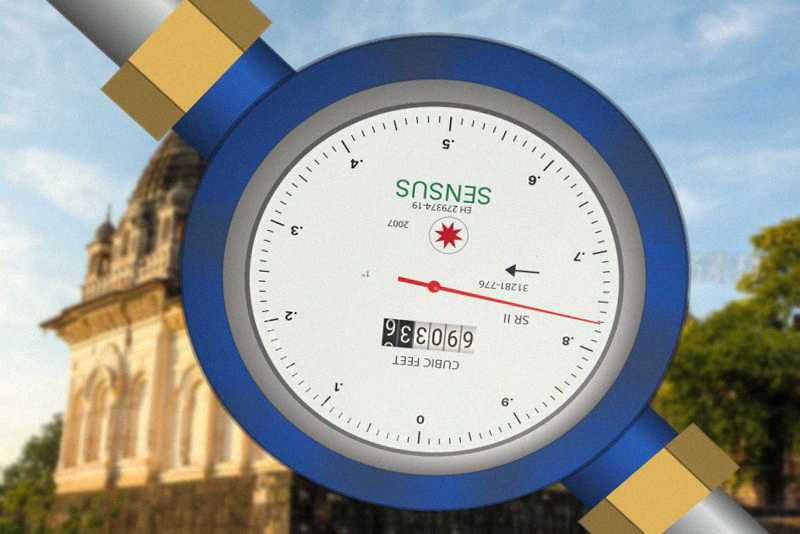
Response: 690335.77 ft³
